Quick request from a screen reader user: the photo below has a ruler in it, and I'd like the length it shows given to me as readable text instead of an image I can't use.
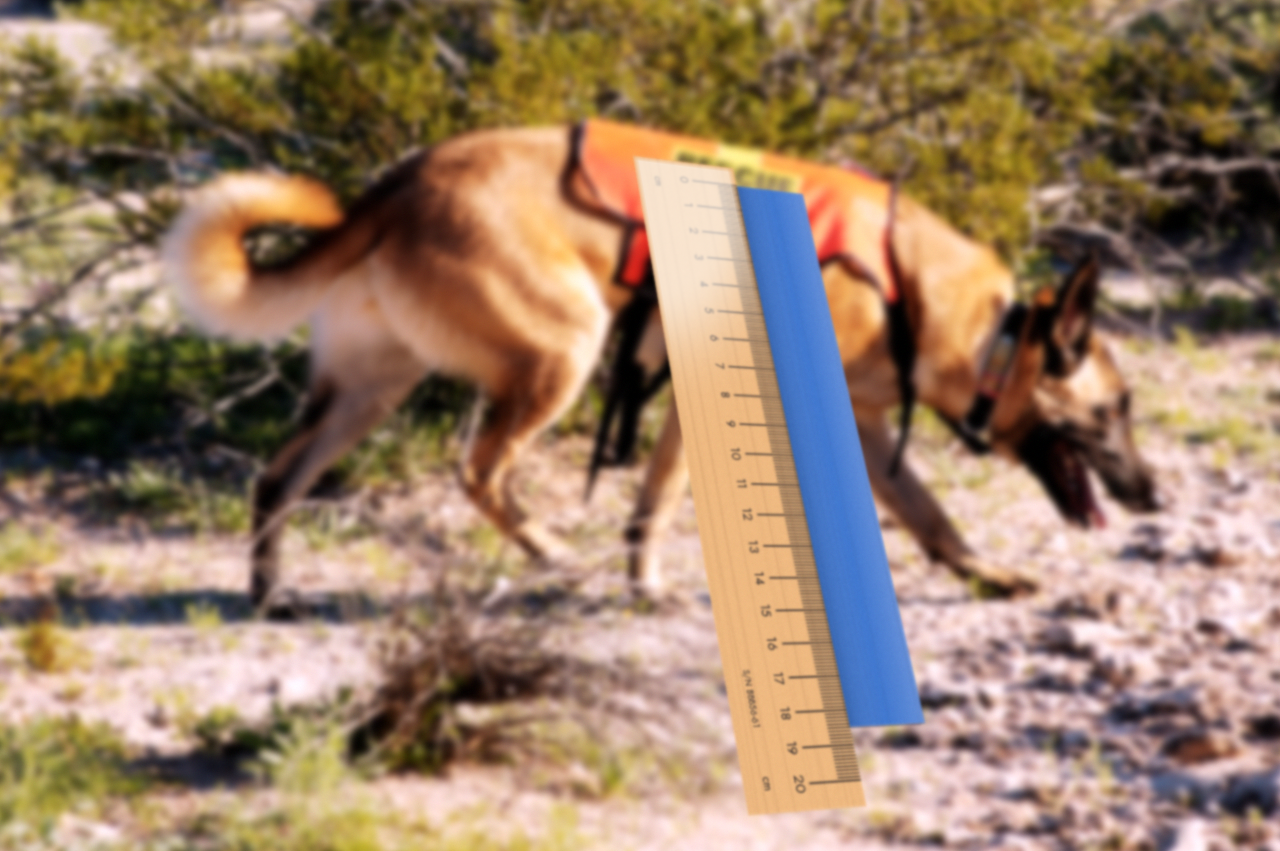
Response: 18.5 cm
